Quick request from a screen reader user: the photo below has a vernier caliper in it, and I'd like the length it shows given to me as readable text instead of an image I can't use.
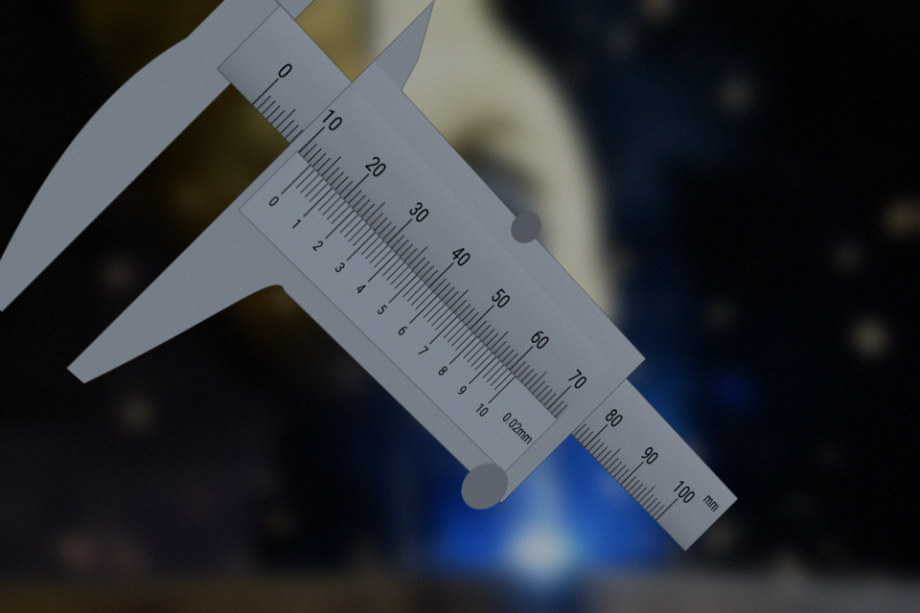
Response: 12.6 mm
